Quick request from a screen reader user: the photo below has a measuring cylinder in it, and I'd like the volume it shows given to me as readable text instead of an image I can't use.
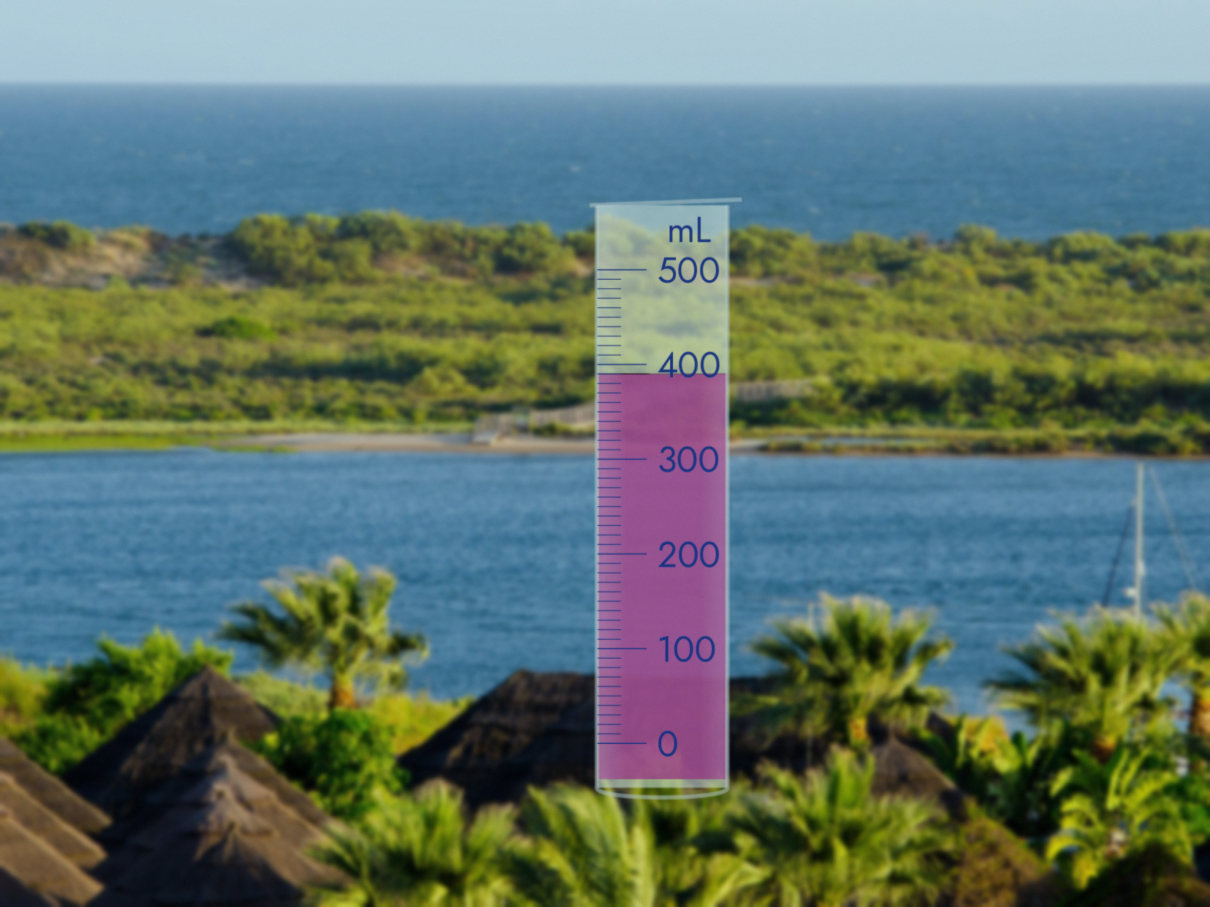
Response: 390 mL
